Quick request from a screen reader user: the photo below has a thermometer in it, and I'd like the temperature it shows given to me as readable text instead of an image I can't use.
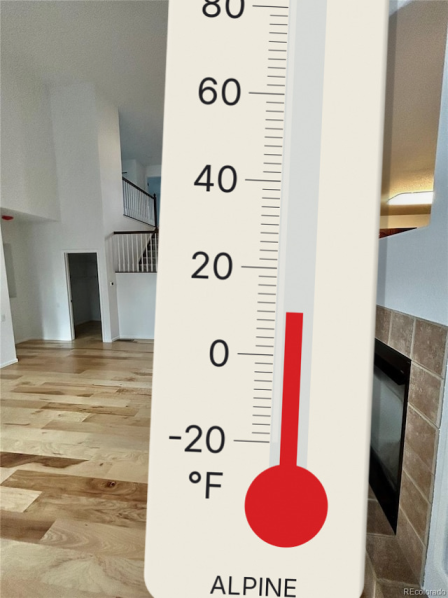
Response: 10 °F
